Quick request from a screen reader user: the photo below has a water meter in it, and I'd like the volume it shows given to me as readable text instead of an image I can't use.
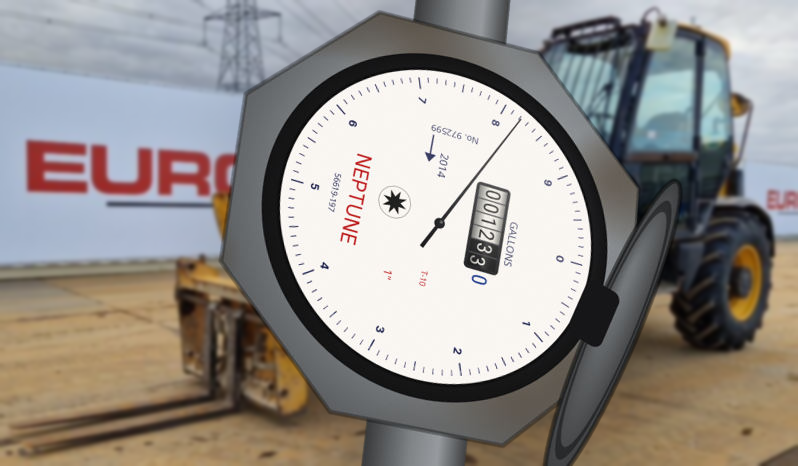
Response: 12328.2 gal
